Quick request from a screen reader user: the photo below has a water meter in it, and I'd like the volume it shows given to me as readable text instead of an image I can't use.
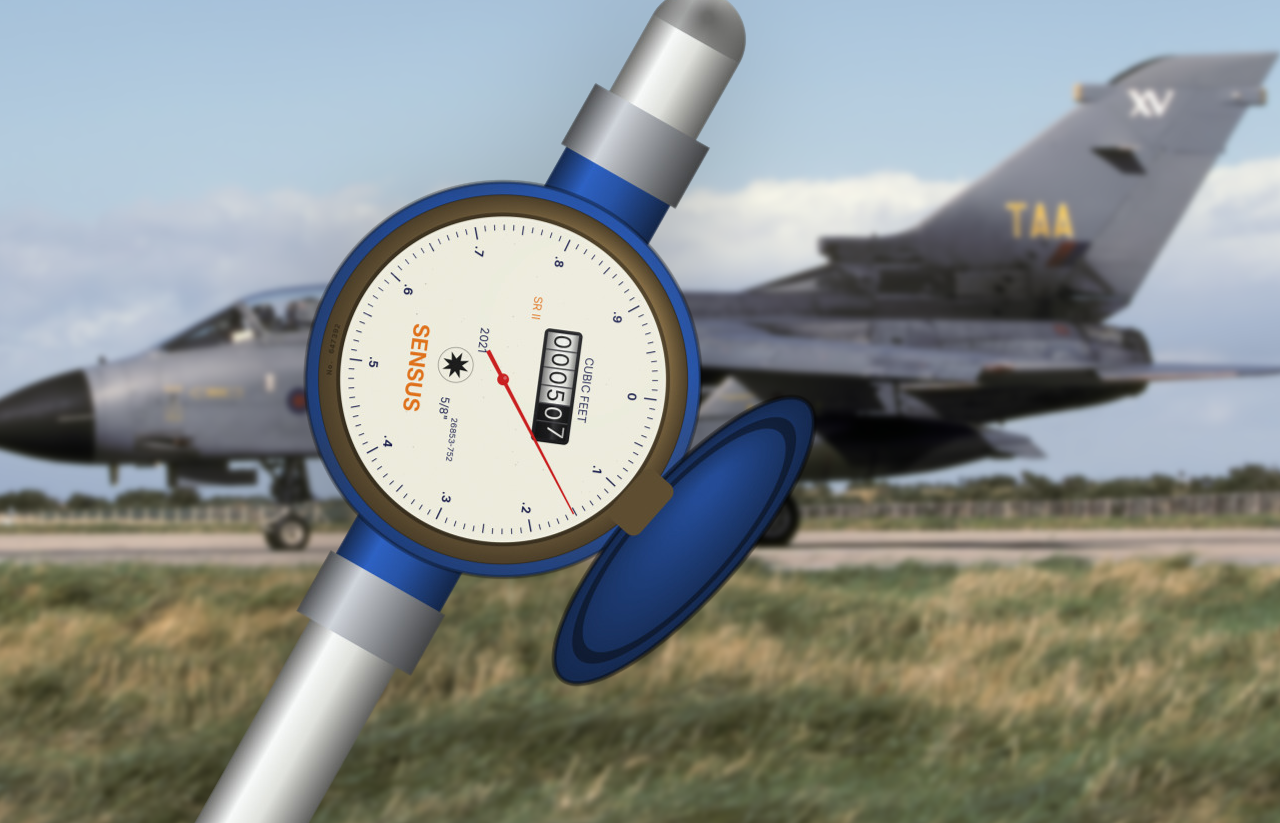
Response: 507.15 ft³
